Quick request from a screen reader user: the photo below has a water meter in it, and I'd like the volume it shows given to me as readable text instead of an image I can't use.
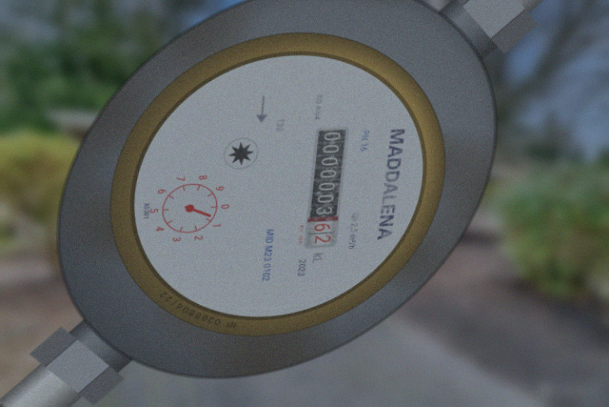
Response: 3.620 kL
